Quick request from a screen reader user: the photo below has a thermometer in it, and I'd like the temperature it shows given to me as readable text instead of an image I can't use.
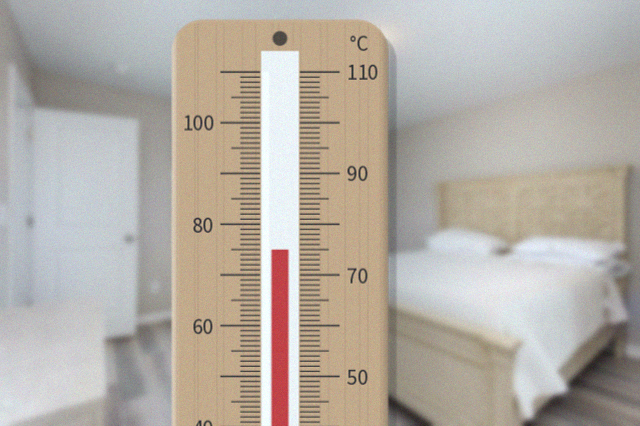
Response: 75 °C
